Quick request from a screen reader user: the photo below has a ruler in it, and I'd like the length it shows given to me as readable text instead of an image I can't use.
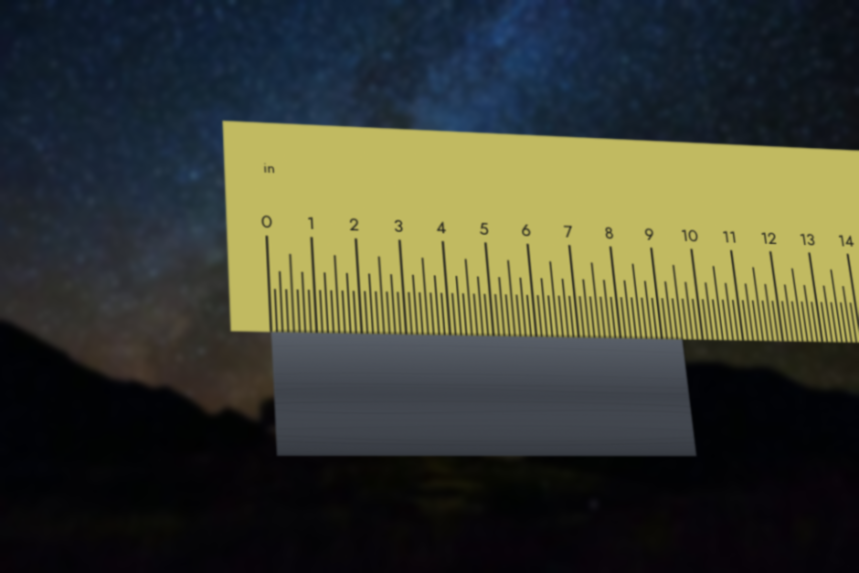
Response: 9.5 in
